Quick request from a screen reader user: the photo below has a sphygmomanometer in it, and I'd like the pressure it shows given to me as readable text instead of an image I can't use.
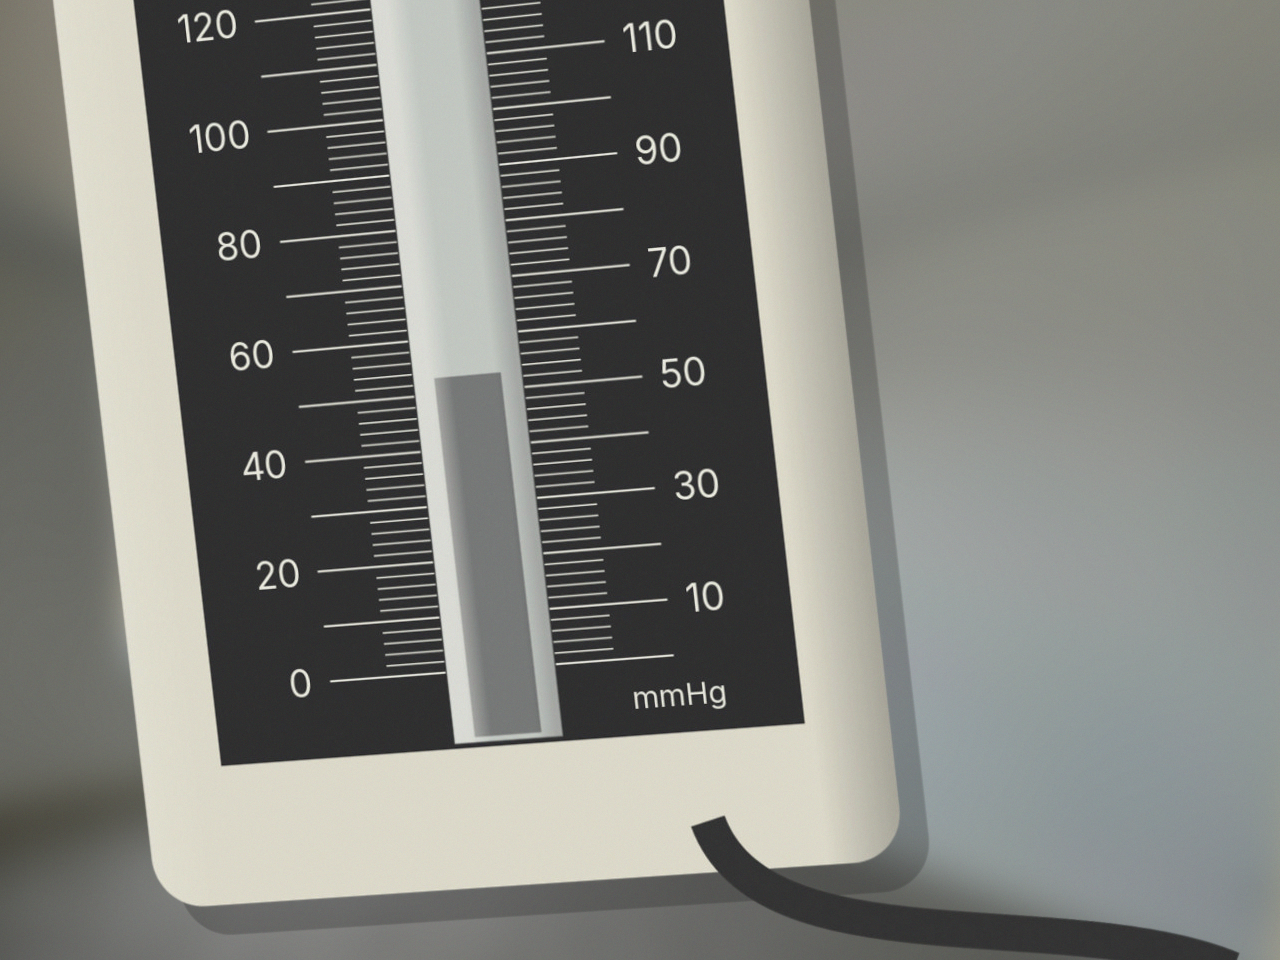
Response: 53 mmHg
